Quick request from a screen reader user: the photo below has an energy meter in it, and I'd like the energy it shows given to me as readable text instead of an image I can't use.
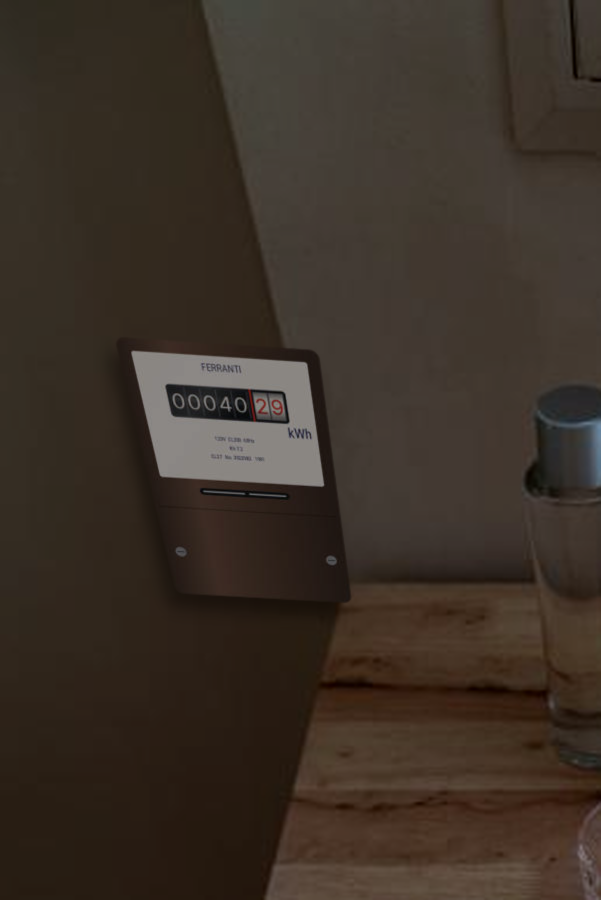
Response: 40.29 kWh
